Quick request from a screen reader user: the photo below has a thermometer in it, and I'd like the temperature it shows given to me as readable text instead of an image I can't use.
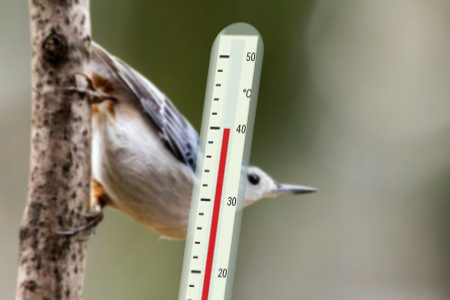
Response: 40 °C
